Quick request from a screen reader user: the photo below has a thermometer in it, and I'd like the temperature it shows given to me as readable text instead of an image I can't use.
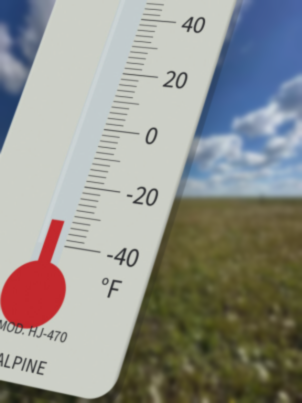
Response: -32 °F
